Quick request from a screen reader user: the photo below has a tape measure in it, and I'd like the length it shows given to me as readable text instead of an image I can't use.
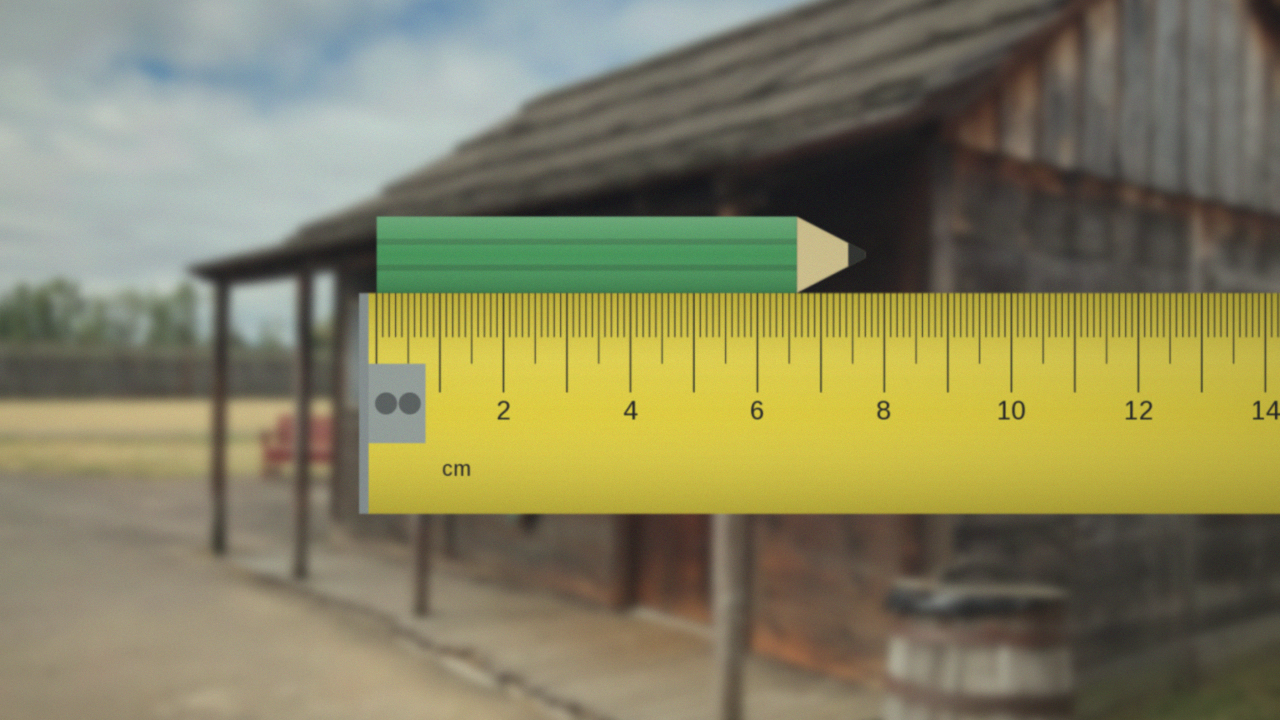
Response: 7.7 cm
